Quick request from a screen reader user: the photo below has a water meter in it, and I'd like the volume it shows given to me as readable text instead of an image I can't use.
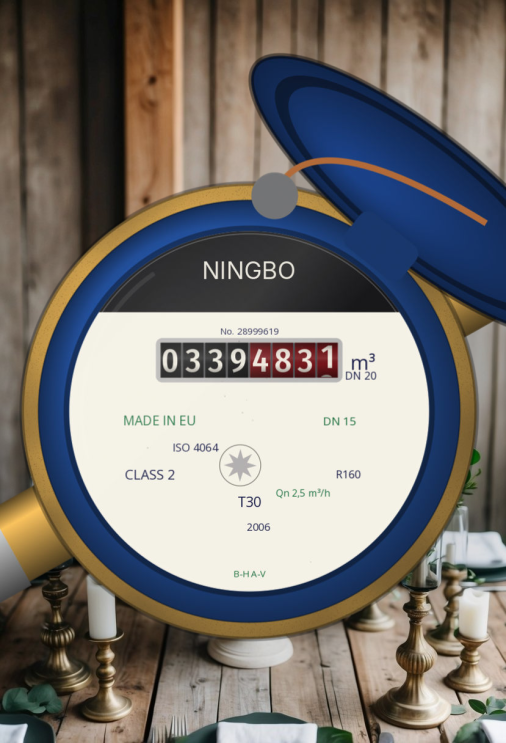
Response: 339.4831 m³
